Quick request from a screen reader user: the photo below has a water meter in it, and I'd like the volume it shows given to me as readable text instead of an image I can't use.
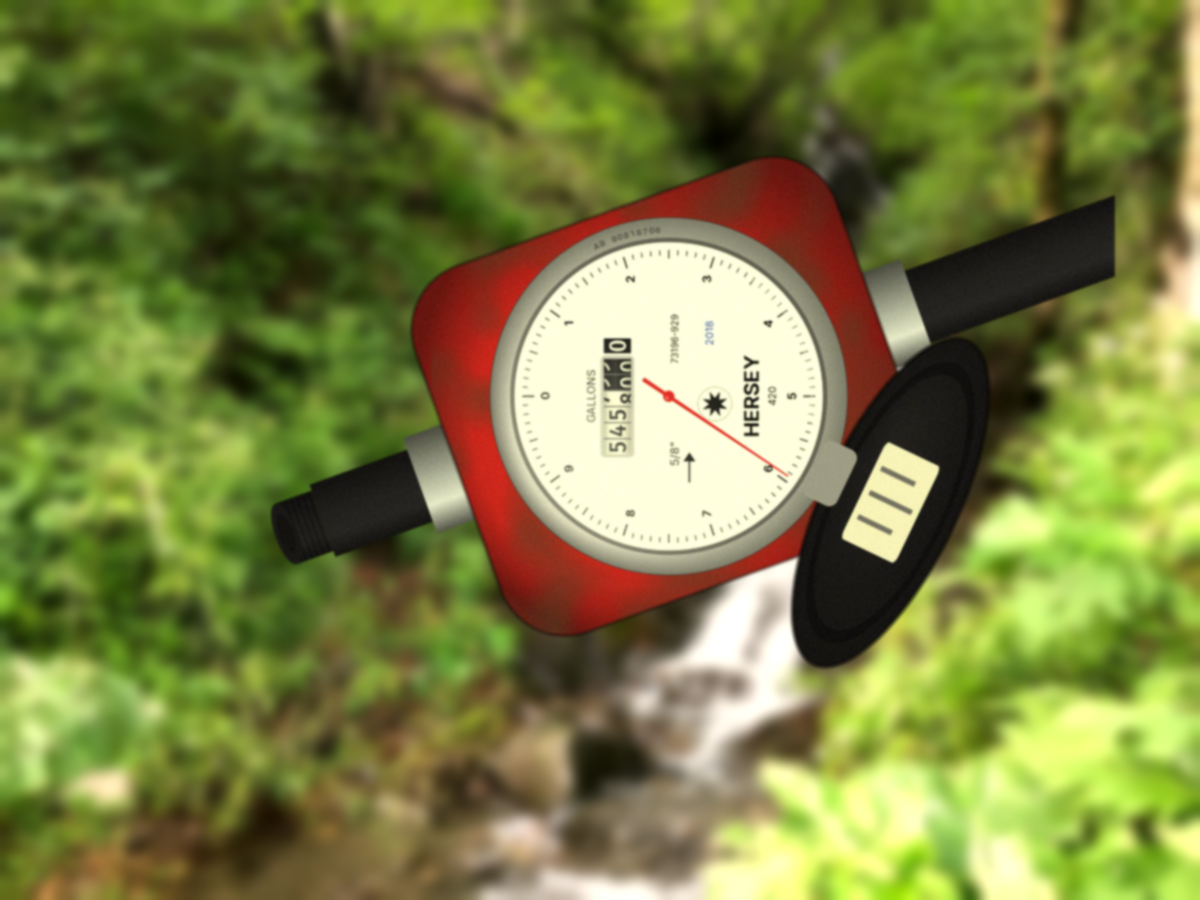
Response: 5457995.9 gal
